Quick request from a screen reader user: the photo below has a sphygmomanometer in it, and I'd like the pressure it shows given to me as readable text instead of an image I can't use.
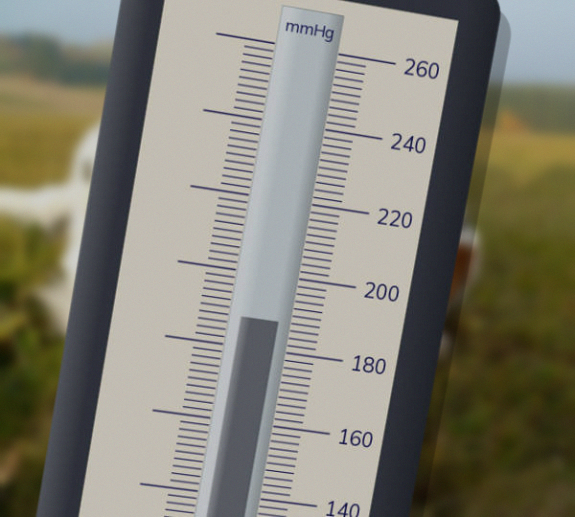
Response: 188 mmHg
